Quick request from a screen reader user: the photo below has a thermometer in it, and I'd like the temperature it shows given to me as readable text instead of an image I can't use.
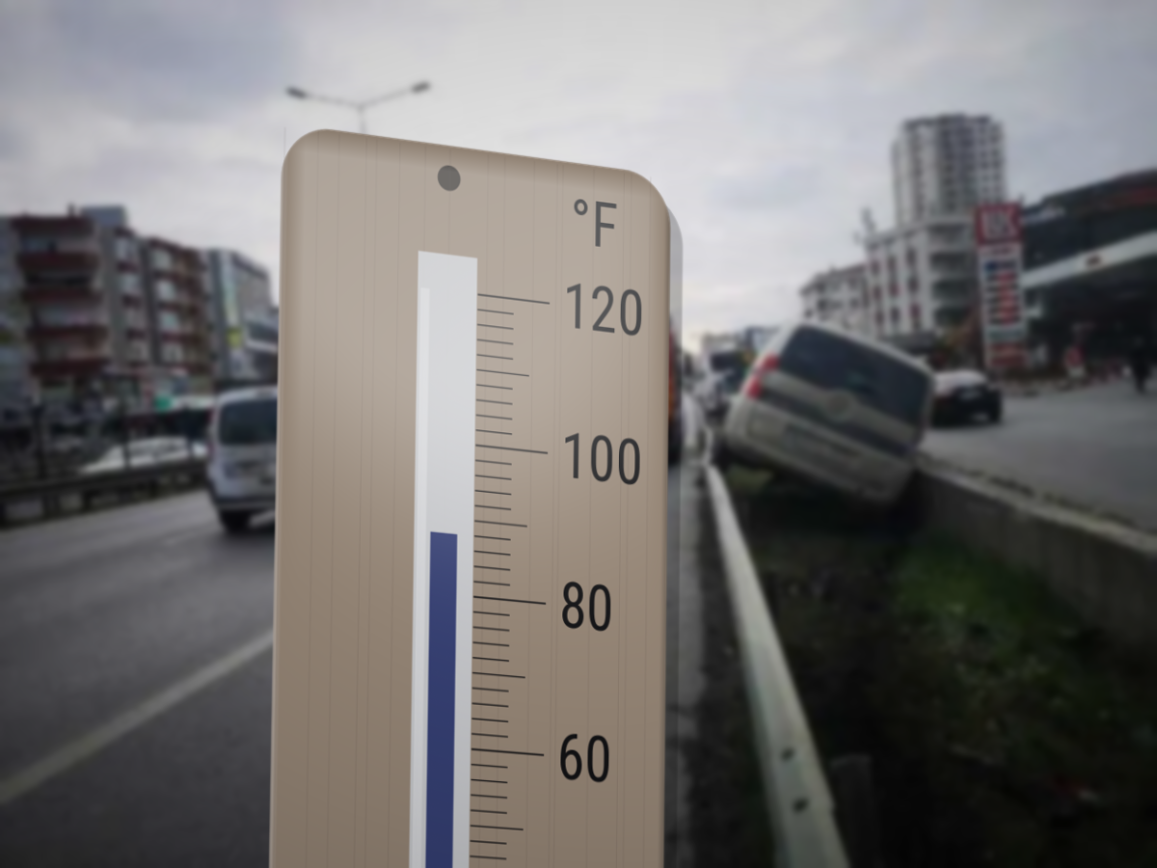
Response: 88 °F
